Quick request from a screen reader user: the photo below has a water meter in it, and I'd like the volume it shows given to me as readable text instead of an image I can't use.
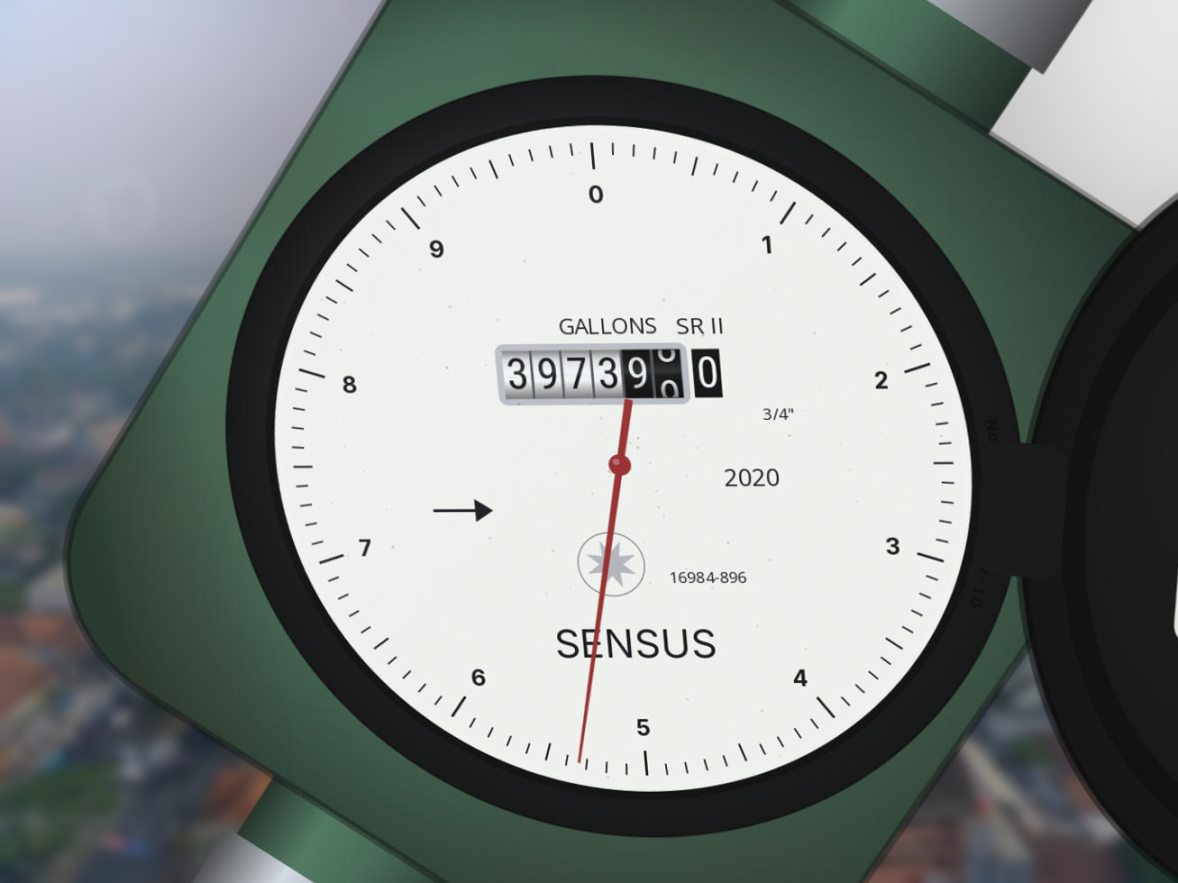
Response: 3973985.3 gal
